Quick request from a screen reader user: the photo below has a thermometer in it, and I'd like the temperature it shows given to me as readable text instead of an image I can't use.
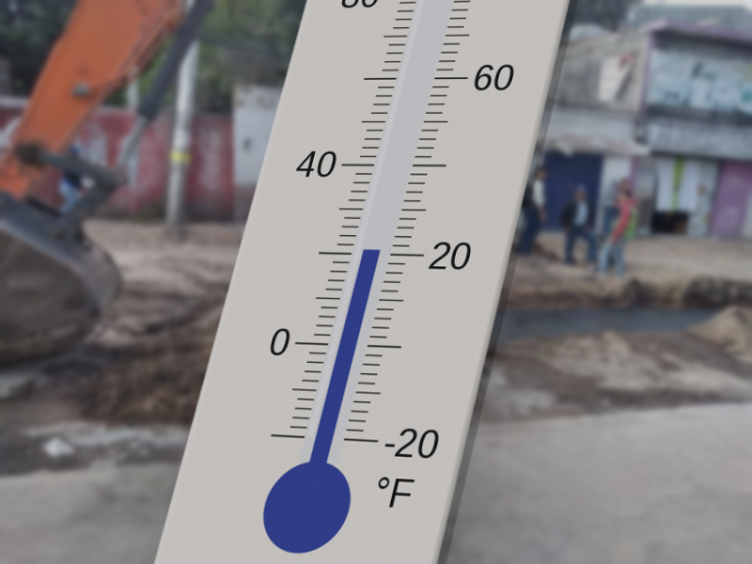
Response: 21 °F
